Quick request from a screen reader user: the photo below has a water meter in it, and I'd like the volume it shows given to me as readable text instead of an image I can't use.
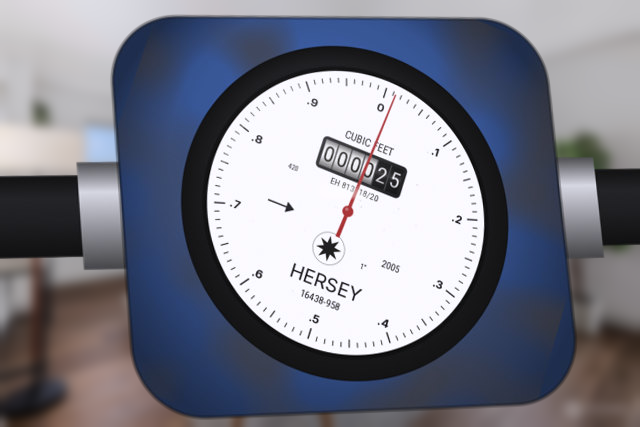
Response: 25.01 ft³
